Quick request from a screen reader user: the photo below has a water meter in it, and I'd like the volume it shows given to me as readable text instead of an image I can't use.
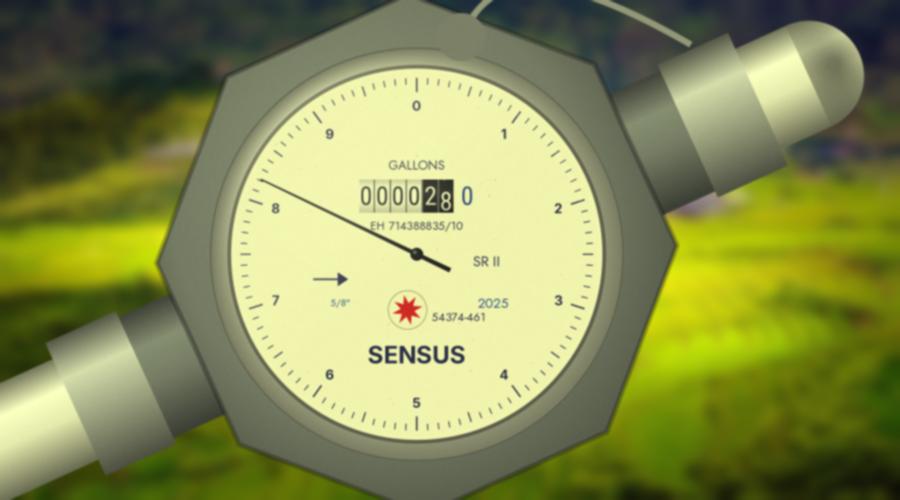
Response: 278.2 gal
